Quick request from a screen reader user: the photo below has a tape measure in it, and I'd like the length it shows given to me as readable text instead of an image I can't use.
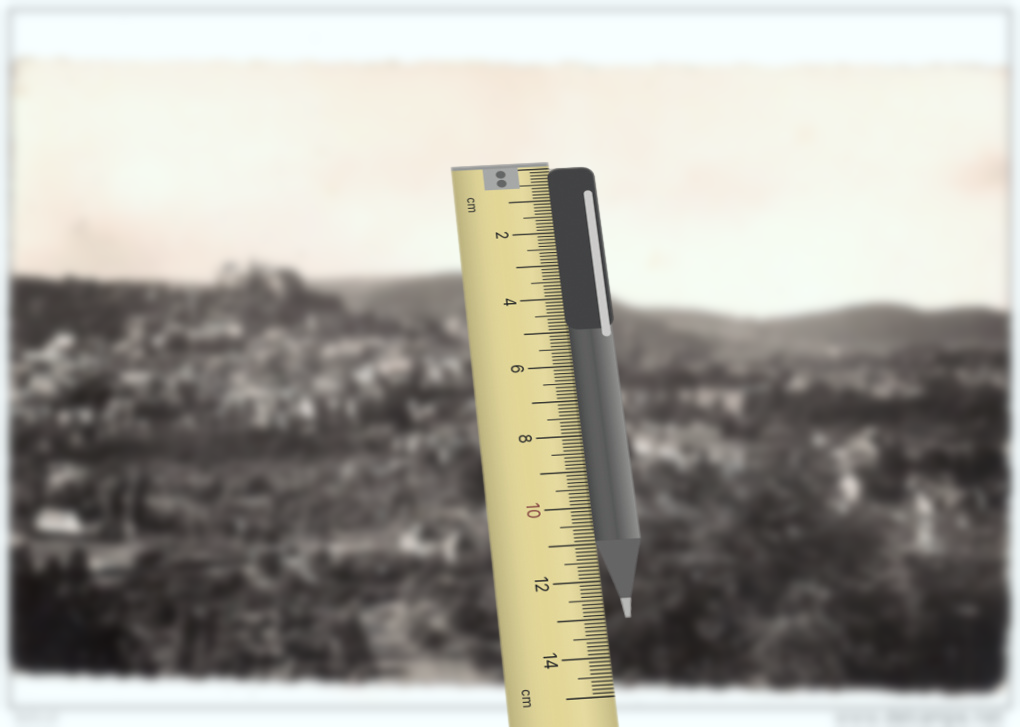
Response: 13 cm
